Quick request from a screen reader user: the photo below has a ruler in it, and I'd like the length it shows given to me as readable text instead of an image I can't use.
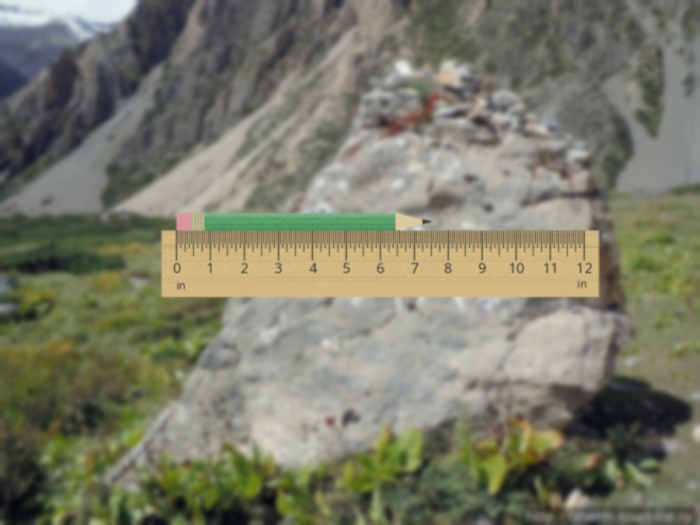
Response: 7.5 in
